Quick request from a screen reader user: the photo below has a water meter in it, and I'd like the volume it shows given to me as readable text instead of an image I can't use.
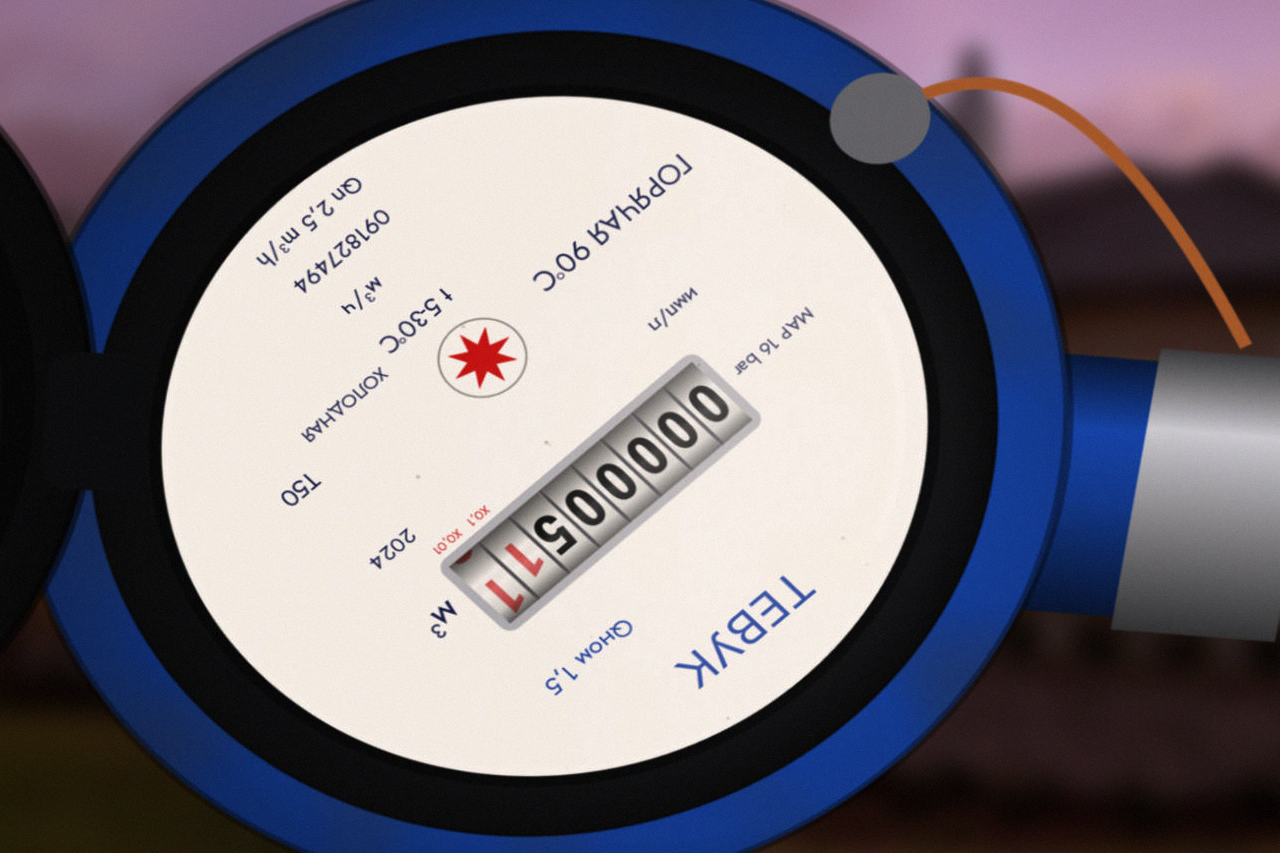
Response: 5.11 m³
